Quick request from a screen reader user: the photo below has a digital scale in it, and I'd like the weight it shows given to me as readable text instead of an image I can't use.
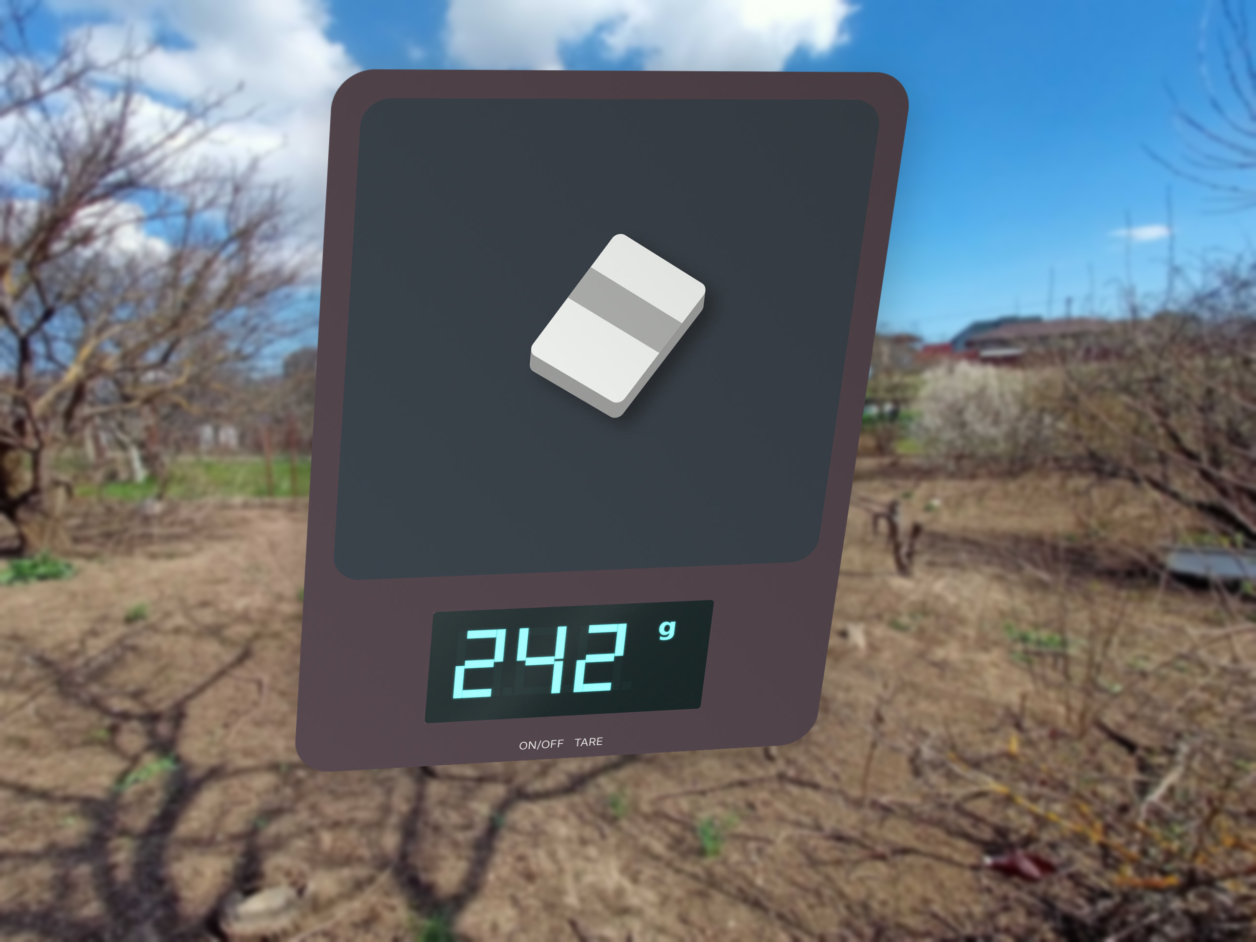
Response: 242 g
